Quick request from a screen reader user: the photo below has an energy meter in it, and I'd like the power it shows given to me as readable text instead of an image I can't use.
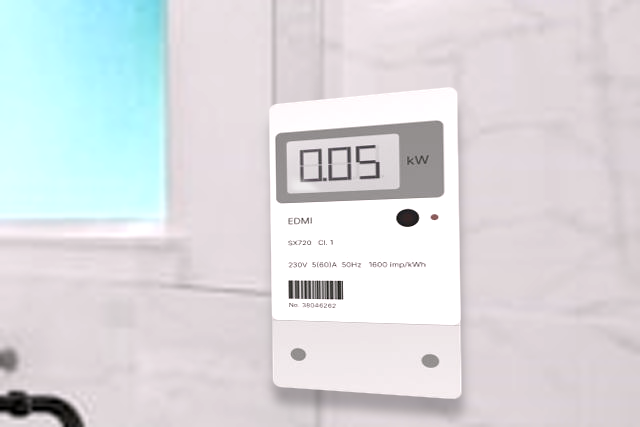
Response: 0.05 kW
